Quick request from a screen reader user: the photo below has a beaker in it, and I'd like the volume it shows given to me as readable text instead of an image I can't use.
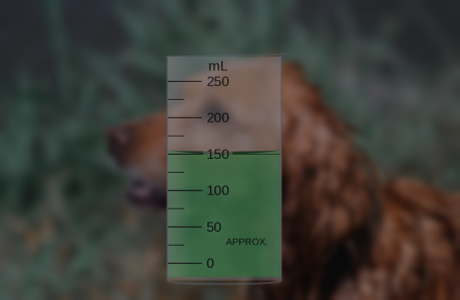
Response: 150 mL
